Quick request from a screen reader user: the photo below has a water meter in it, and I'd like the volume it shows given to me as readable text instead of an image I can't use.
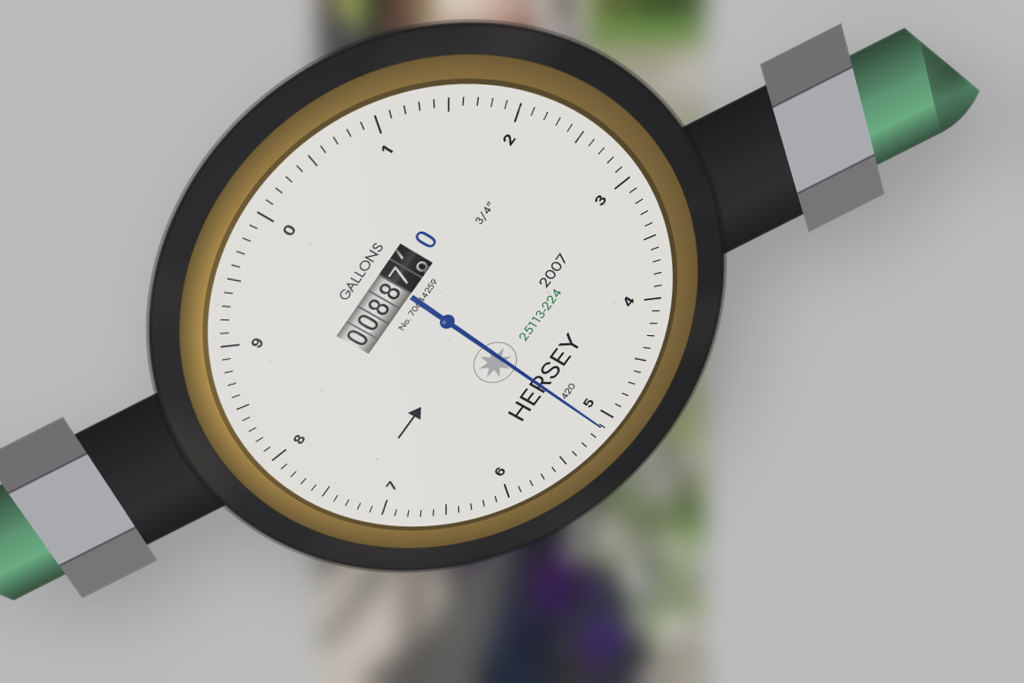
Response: 88775.1 gal
